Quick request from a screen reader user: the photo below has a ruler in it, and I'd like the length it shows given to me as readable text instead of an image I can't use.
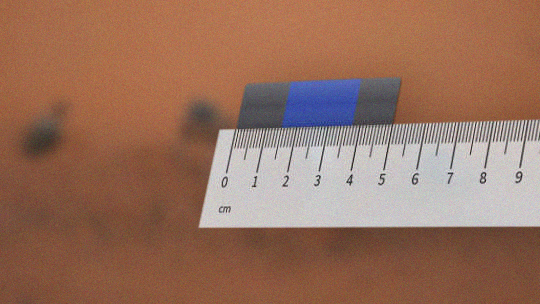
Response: 5 cm
